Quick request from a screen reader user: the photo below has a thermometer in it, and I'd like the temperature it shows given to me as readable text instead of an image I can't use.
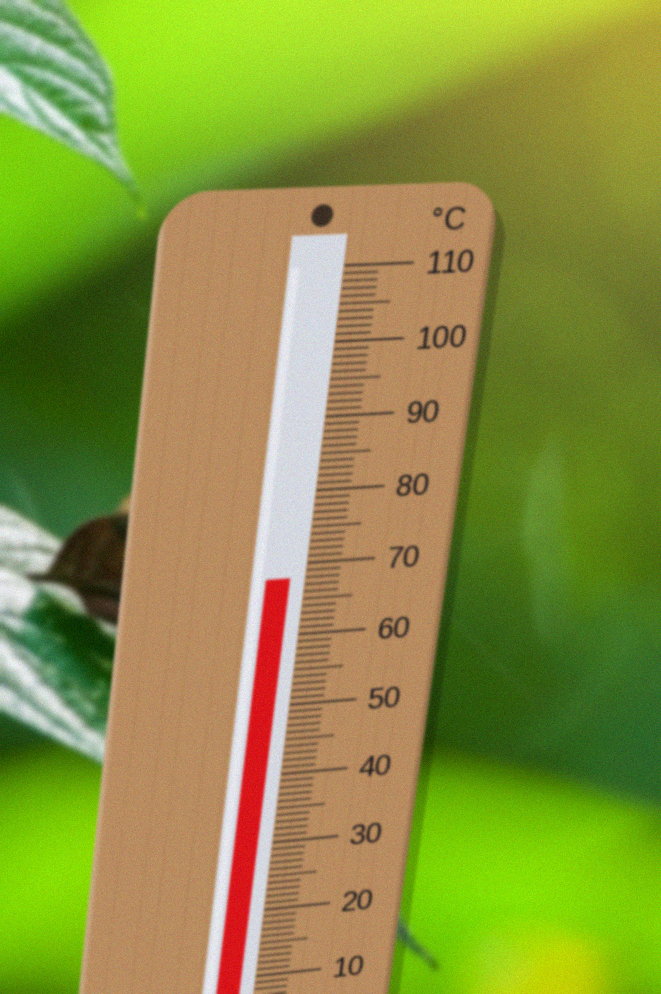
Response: 68 °C
